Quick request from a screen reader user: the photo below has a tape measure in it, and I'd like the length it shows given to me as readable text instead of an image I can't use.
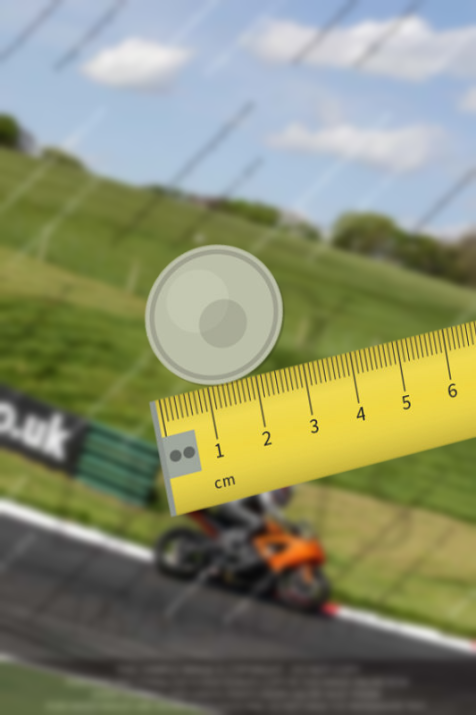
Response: 2.8 cm
